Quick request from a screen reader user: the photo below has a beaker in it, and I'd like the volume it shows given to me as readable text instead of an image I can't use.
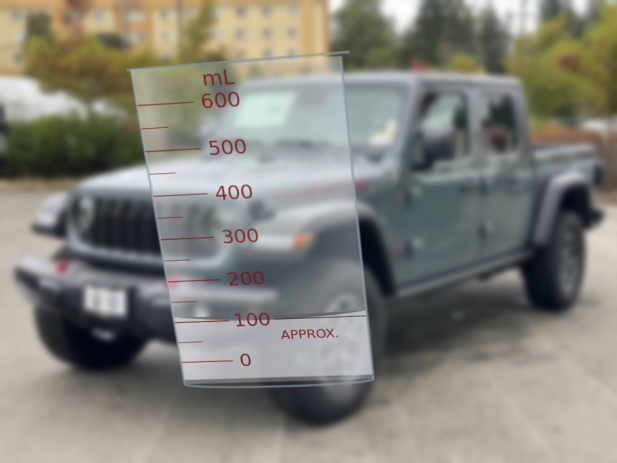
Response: 100 mL
